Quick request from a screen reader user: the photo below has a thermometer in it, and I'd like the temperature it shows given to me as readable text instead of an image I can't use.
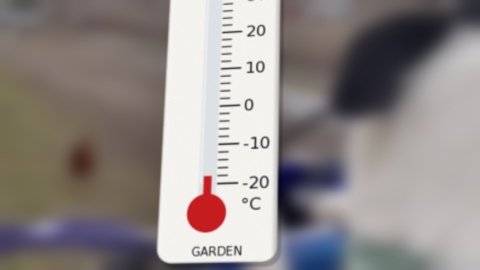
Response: -18 °C
